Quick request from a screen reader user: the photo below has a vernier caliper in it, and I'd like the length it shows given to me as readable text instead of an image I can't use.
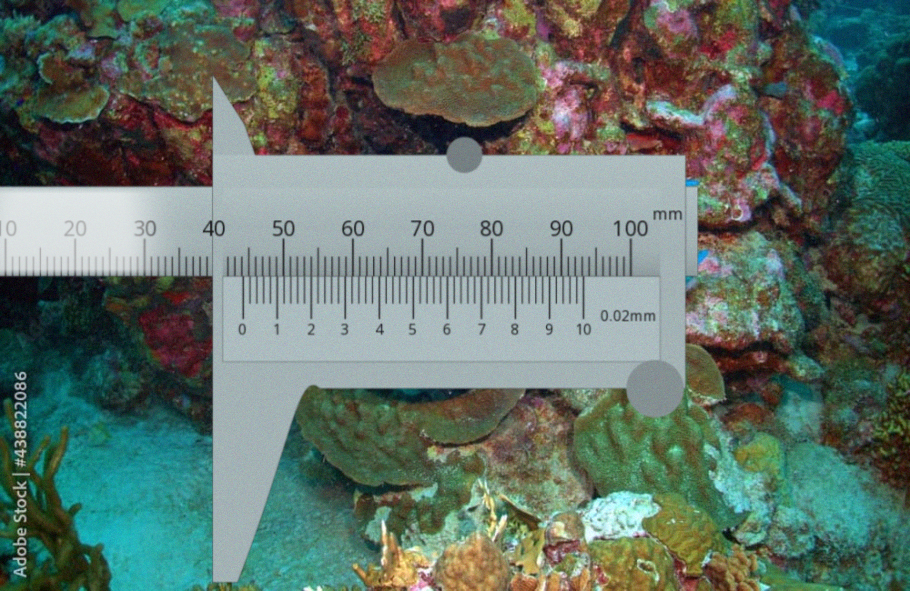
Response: 44.2 mm
